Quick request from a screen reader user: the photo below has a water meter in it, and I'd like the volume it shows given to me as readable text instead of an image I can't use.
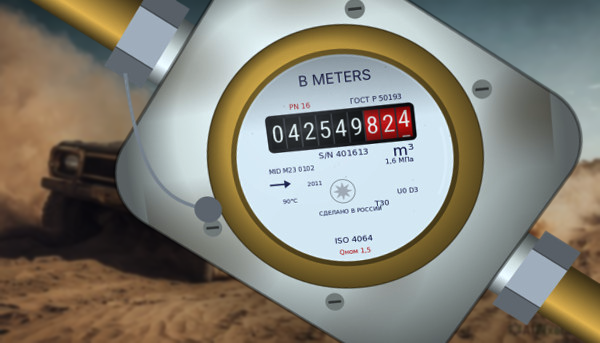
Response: 42549.824 m³
